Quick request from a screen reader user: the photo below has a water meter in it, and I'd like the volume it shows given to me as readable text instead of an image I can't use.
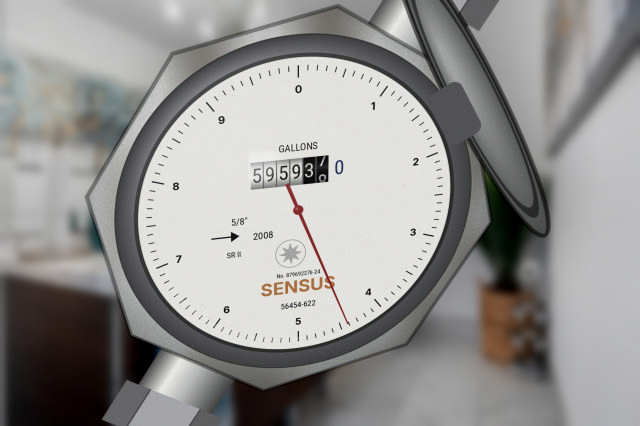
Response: 5959374.4 gal
